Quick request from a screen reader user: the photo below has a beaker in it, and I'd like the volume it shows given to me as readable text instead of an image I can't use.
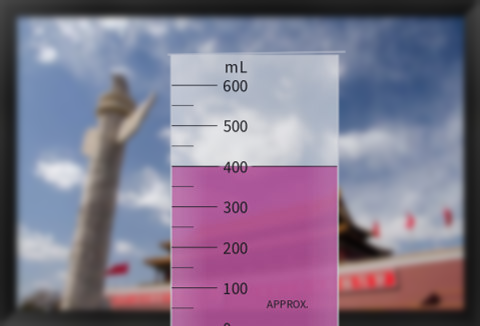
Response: 400 mL
